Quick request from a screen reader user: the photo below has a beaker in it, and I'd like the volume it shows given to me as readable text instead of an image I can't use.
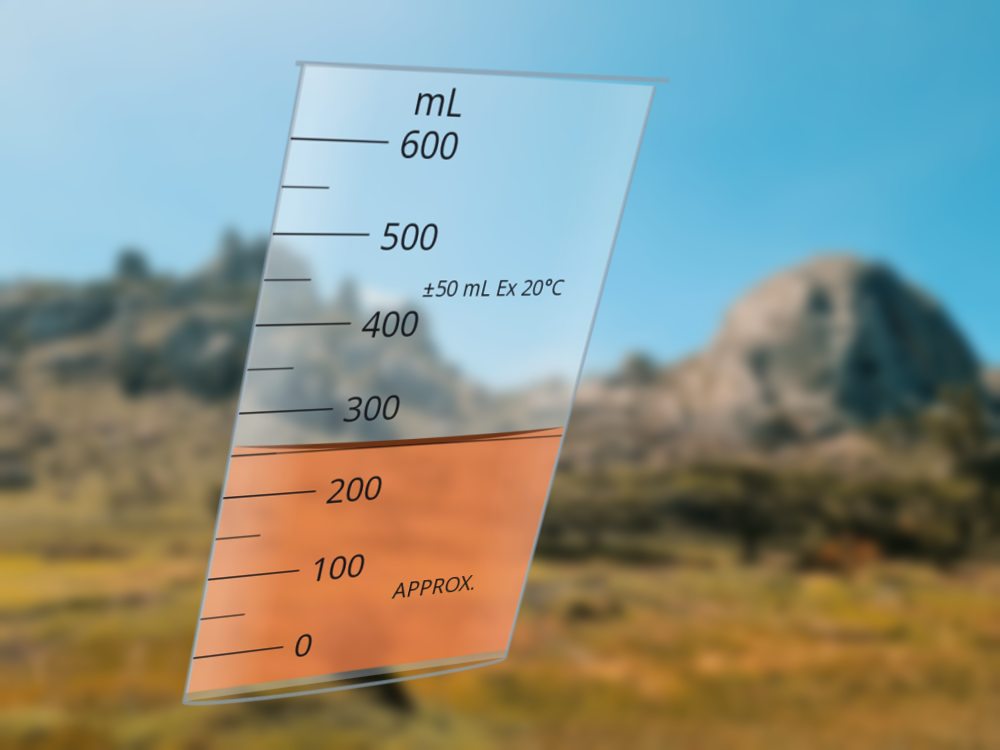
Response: 250 mL
